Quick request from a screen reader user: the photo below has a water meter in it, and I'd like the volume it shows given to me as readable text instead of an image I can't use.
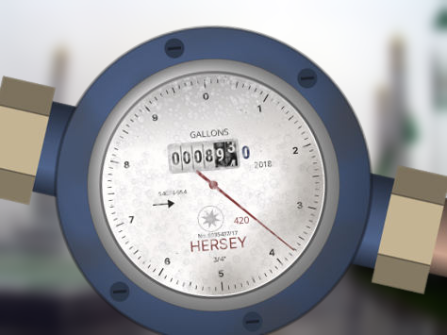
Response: 8933.7 gal
